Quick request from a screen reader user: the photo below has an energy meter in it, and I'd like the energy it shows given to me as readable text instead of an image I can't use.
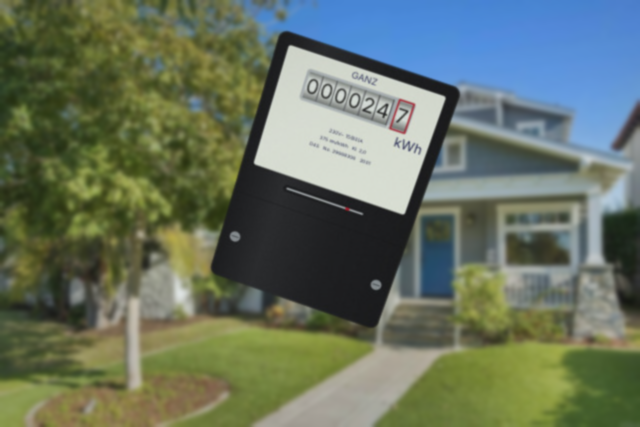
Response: 24.7 kWh
